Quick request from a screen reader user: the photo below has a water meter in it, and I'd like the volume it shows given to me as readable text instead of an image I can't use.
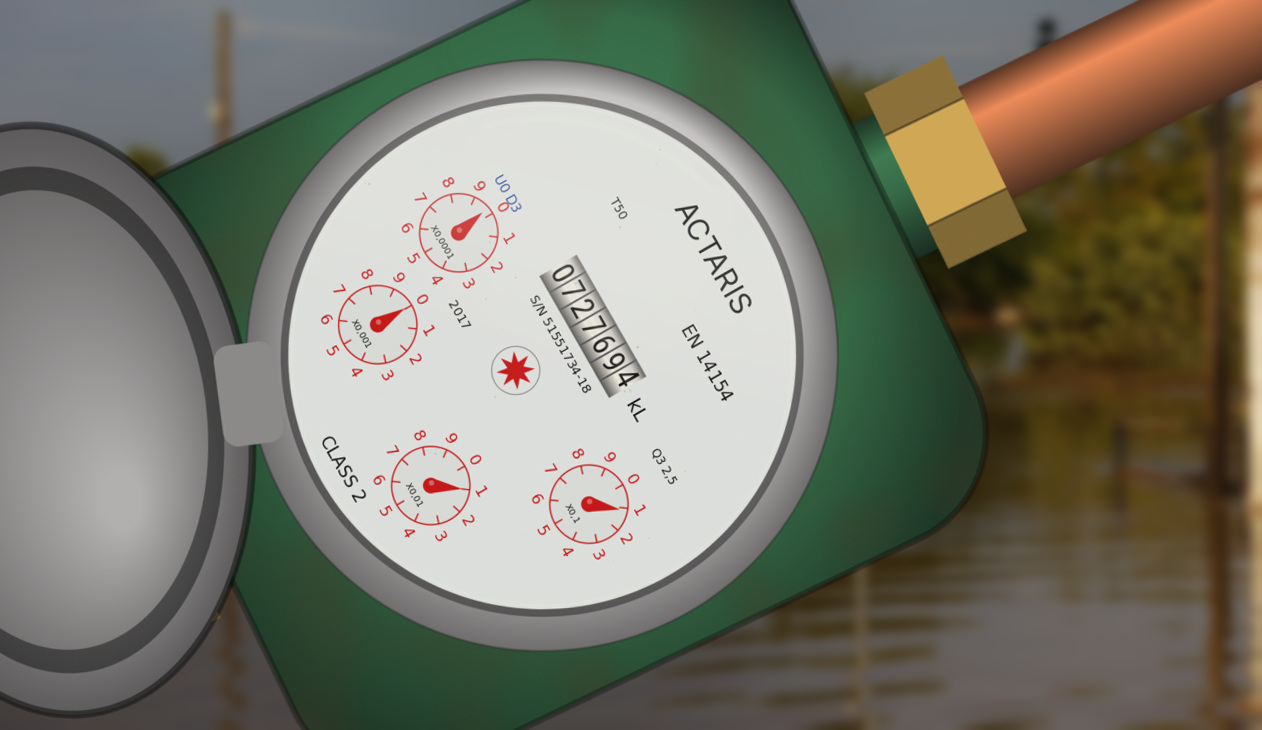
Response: 727694.1099 kL
